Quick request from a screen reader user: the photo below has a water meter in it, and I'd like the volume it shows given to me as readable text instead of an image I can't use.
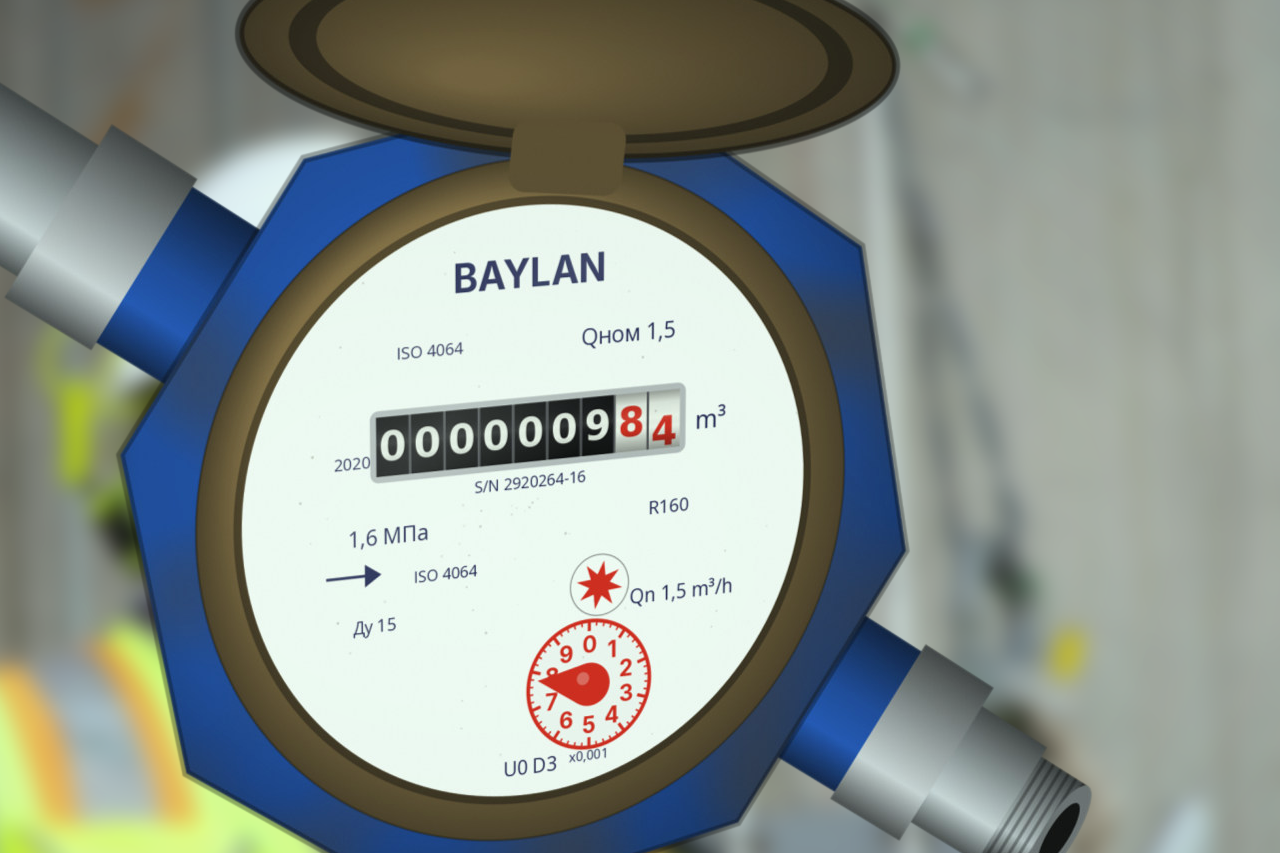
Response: 9.837 m³
